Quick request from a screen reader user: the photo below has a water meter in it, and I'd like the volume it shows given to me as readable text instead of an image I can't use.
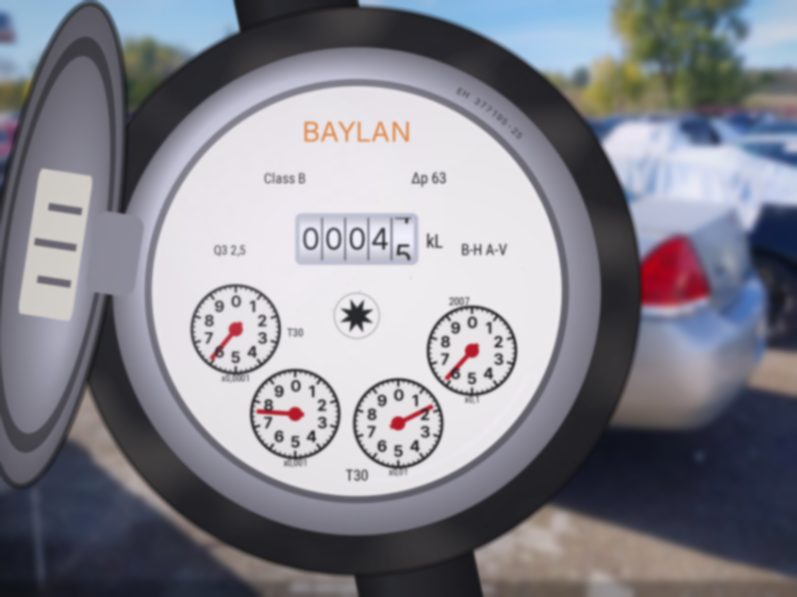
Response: 44.6176 kL
